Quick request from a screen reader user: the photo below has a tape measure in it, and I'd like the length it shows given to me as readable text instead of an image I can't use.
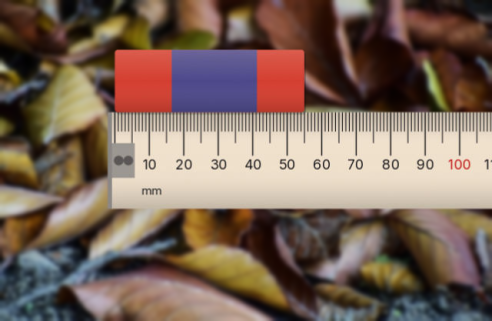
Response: 55 mm
